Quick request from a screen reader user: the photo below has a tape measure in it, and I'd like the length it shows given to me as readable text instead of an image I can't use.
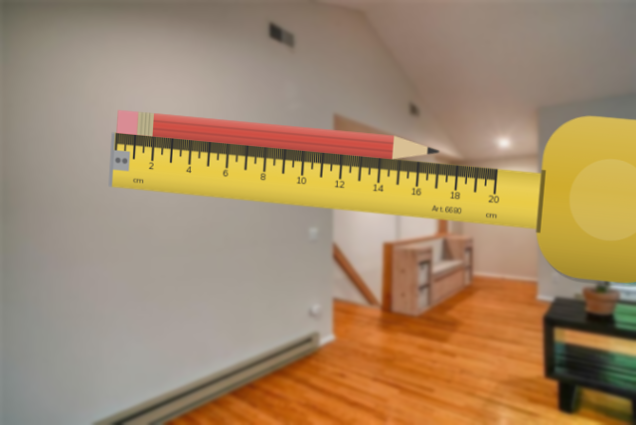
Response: 17 cm
